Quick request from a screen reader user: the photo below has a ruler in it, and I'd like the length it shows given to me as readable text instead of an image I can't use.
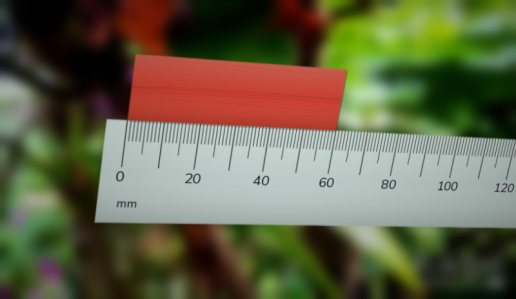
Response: 60 mm
